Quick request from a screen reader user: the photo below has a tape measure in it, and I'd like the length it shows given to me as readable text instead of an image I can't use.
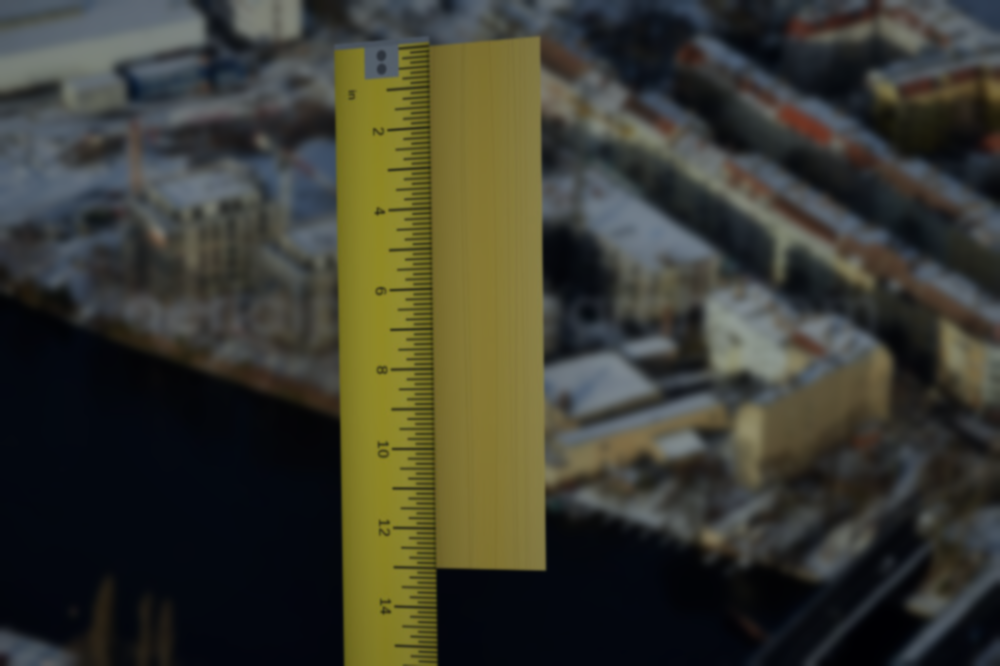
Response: 13 in
